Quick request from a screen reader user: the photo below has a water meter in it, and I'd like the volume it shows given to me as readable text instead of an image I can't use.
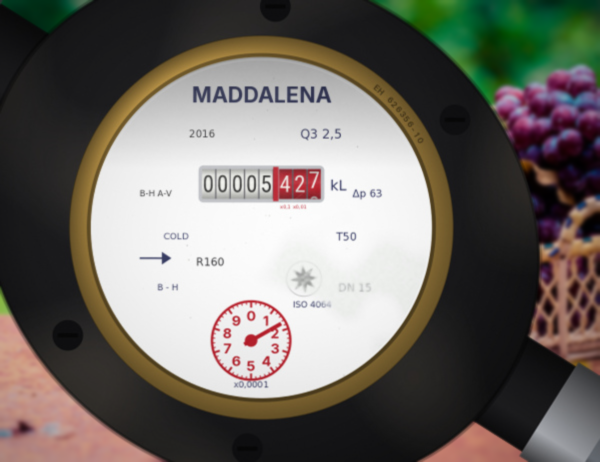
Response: 5.4271 kL
